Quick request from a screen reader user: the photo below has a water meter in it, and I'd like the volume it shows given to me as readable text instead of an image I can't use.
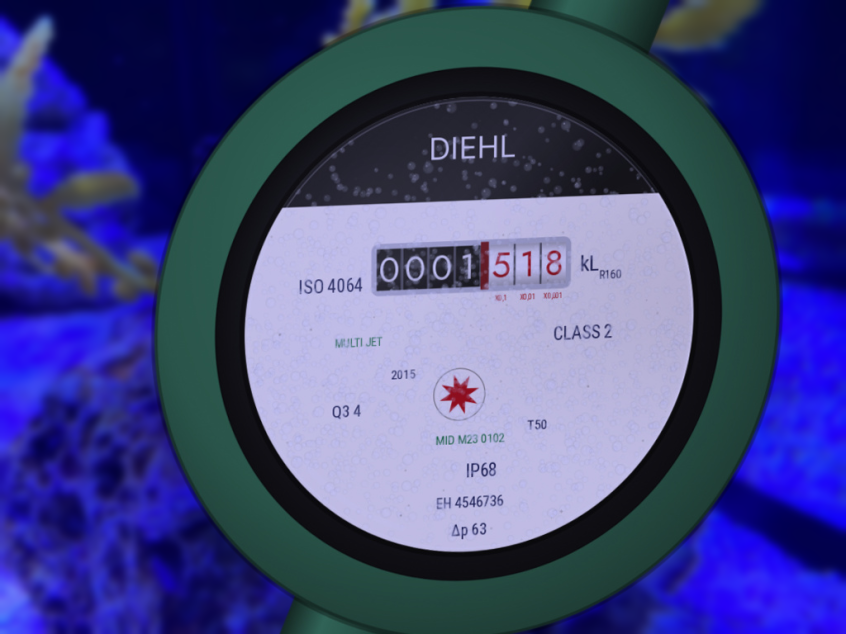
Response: 1.518 kL
